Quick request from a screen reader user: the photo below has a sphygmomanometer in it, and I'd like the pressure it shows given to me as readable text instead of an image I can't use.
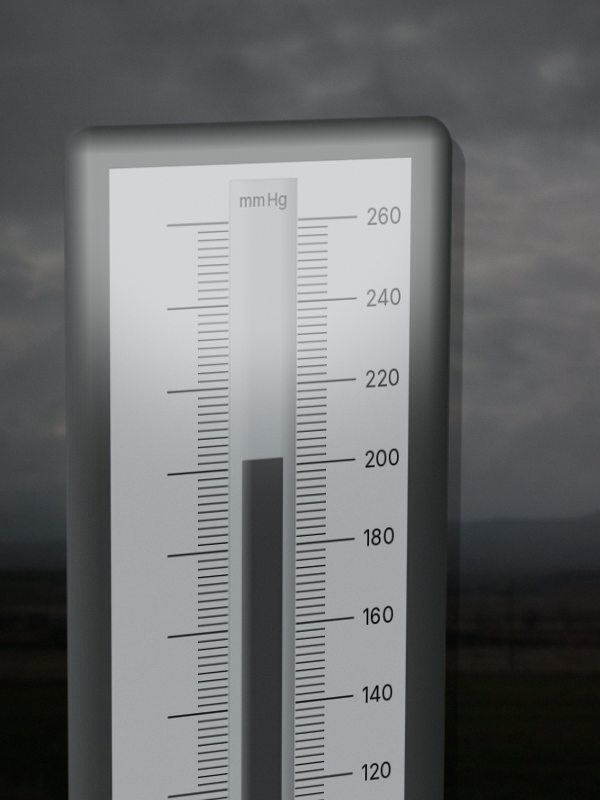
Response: 202 mmHg
